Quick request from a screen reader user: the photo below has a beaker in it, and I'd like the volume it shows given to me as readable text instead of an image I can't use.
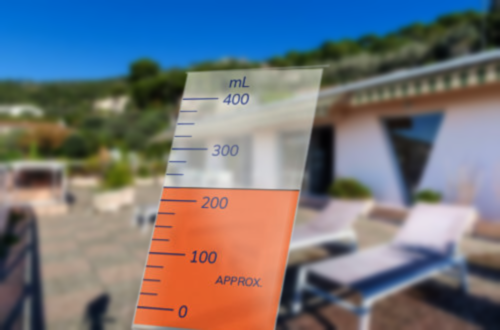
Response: 225 mL
